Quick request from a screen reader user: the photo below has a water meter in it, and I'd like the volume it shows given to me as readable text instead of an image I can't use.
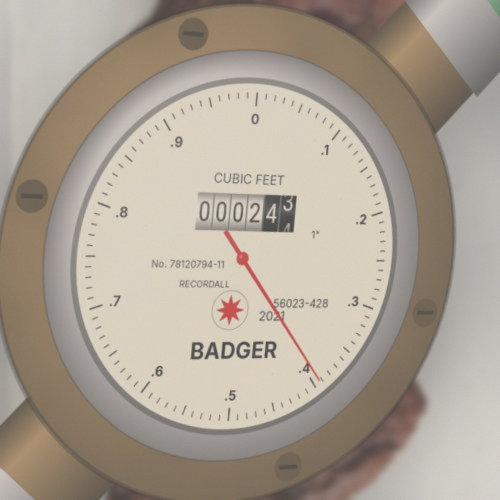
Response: 243.39 ft³
